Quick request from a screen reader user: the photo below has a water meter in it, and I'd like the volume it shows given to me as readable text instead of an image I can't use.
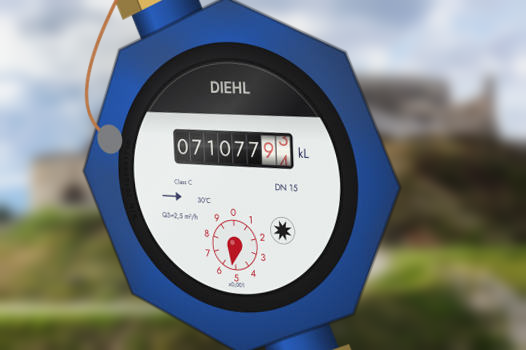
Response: 71077.935 kL
